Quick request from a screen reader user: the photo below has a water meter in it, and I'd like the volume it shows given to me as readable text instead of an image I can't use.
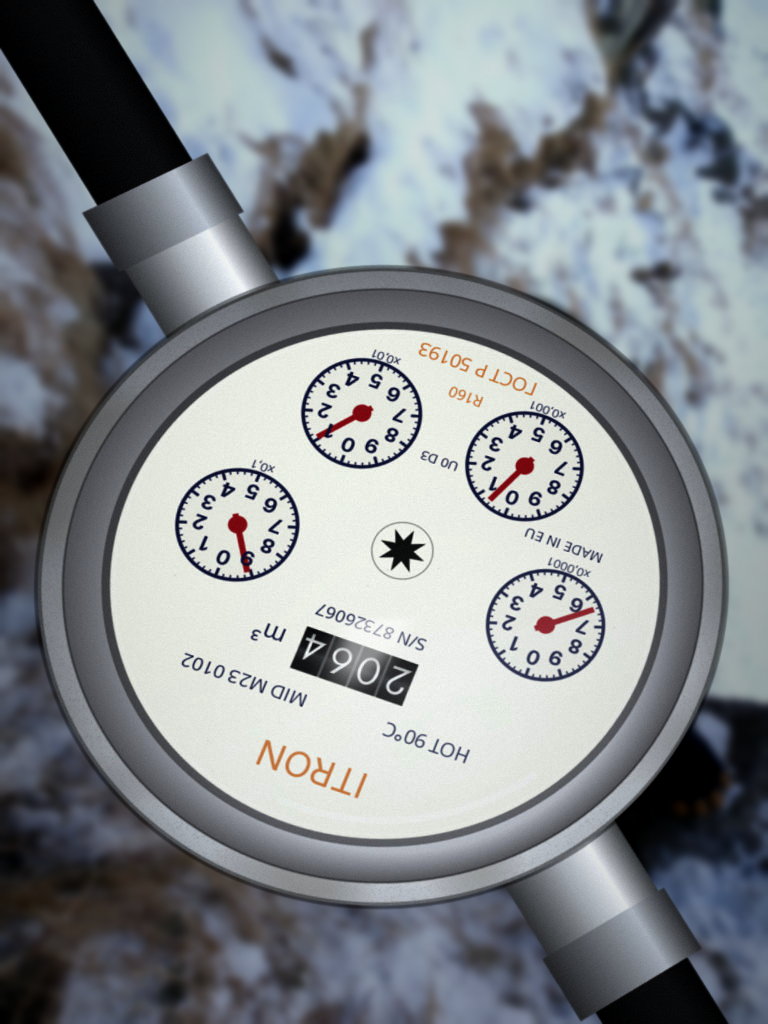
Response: 2063.9106 m³
